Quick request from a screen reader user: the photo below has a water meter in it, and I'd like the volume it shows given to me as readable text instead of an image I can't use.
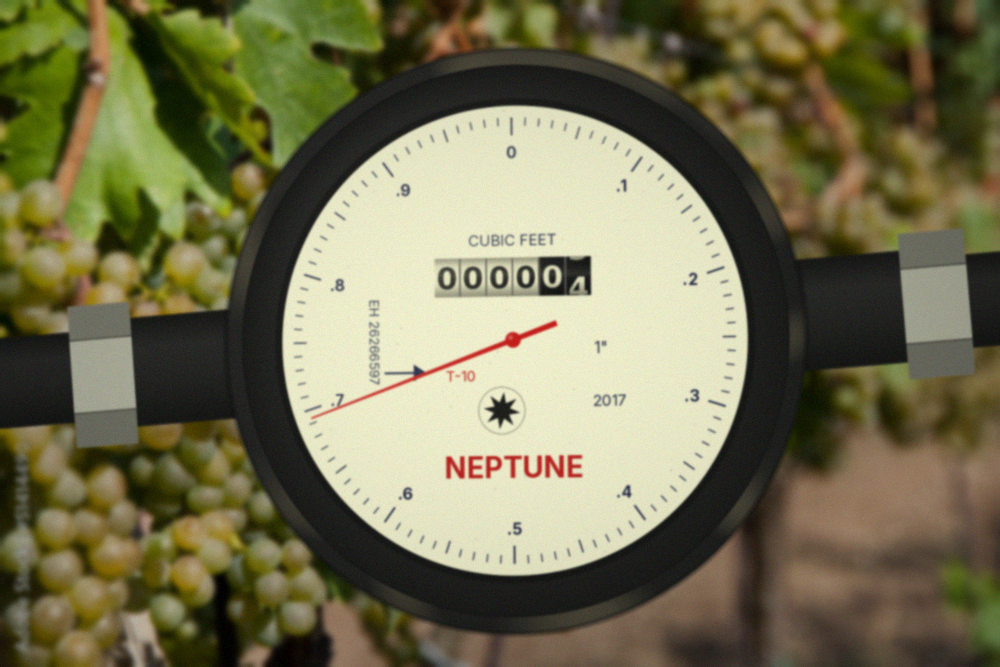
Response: 3.69 ft³
